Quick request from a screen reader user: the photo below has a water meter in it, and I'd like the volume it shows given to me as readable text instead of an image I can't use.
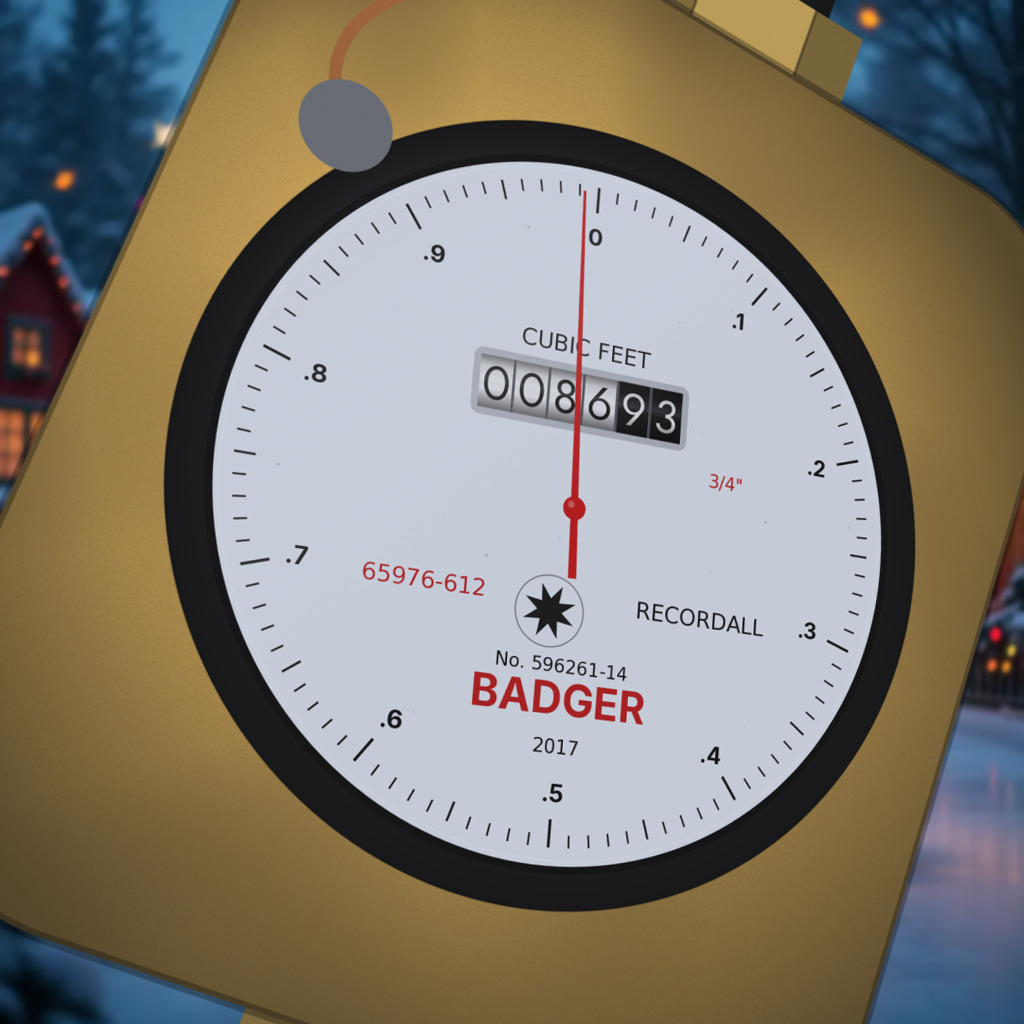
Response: 8692.99 ft³
